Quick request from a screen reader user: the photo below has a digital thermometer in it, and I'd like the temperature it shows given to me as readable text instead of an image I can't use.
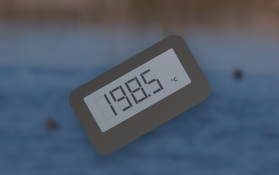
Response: 198.5 °C
